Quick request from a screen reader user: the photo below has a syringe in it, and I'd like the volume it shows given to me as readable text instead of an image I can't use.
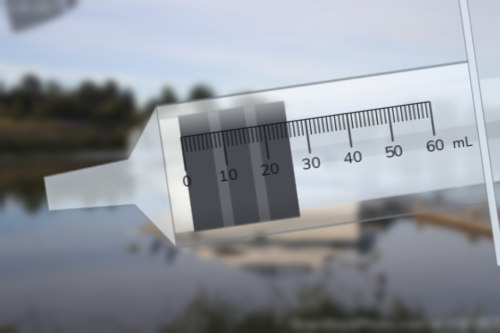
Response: 0 mL
